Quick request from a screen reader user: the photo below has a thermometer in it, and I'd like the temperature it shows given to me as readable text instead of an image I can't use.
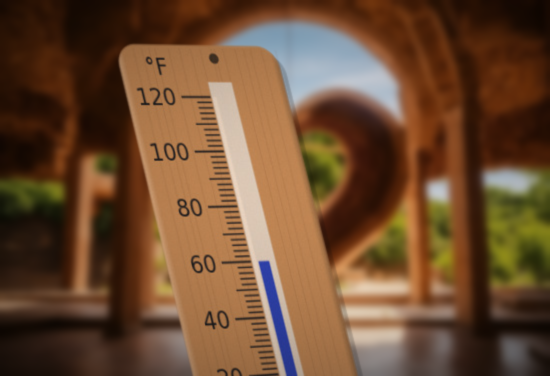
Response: 60 °F
